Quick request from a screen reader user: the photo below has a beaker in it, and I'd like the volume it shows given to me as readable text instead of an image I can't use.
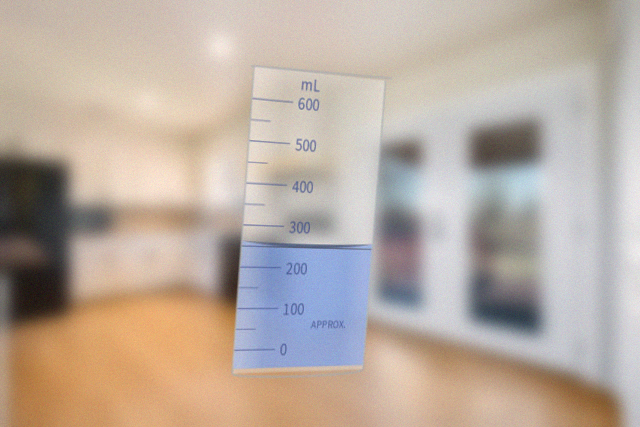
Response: 250 mL
